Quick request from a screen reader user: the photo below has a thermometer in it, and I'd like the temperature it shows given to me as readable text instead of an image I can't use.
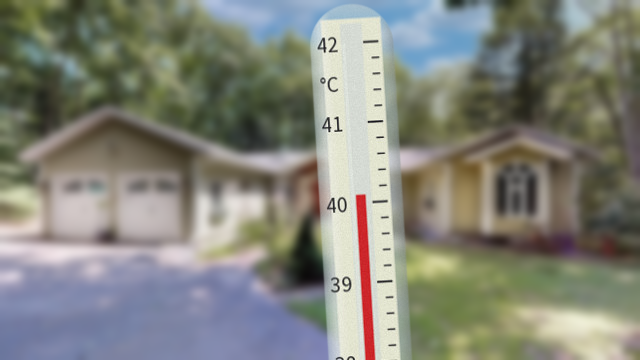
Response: 40.1 °C
